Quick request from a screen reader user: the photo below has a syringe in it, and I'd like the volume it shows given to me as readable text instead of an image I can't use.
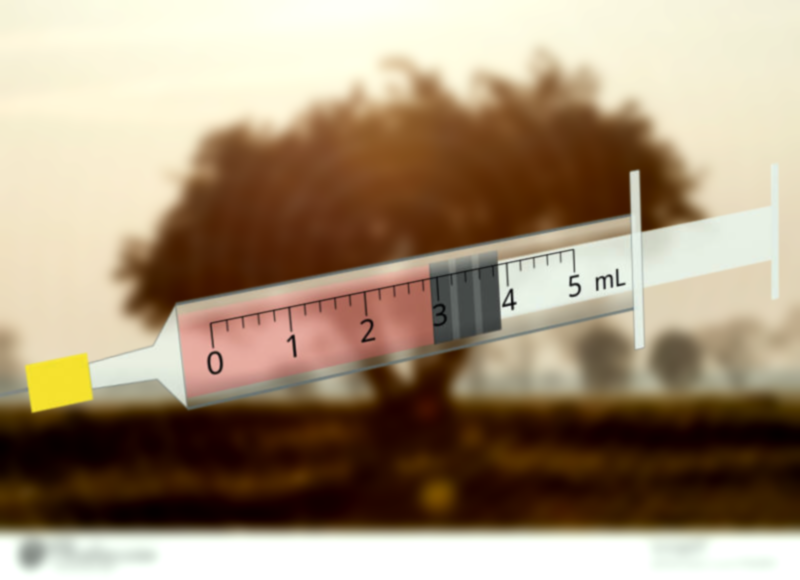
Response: 2.9 mL
